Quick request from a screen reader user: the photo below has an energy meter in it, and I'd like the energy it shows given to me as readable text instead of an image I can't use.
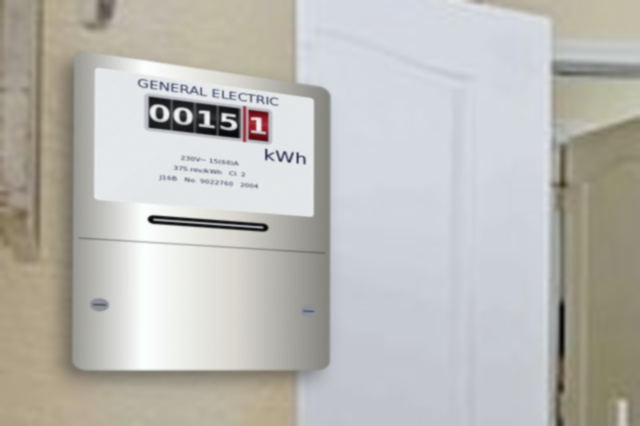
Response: 15.1 kWh
